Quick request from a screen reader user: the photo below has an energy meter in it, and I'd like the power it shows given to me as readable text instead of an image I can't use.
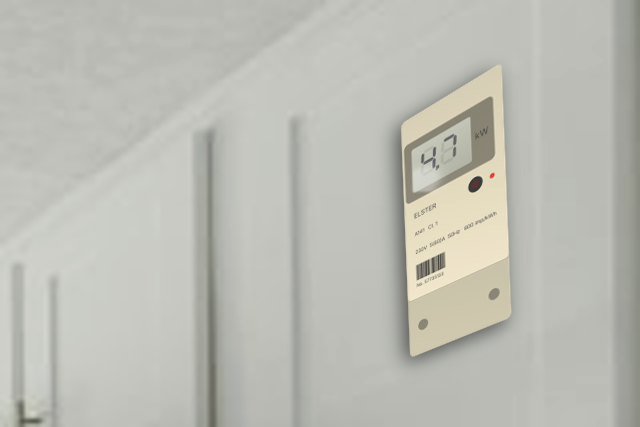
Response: 4.7 kW
